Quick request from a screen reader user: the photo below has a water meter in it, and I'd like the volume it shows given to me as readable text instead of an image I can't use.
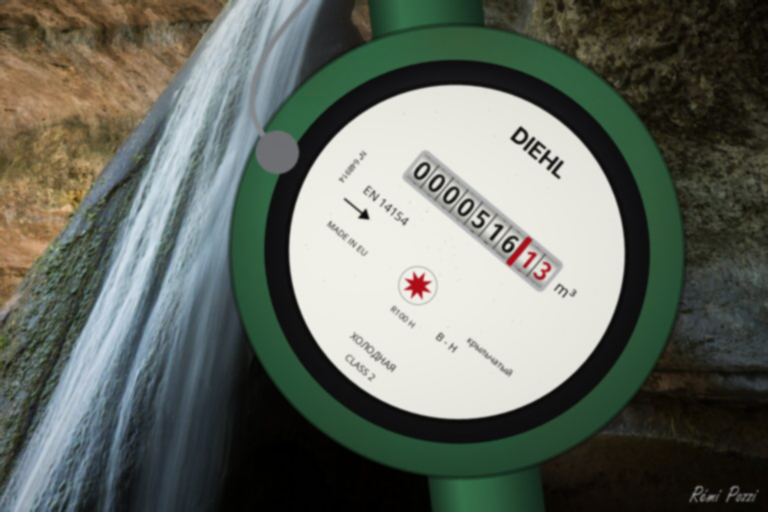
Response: 516.13 m³
